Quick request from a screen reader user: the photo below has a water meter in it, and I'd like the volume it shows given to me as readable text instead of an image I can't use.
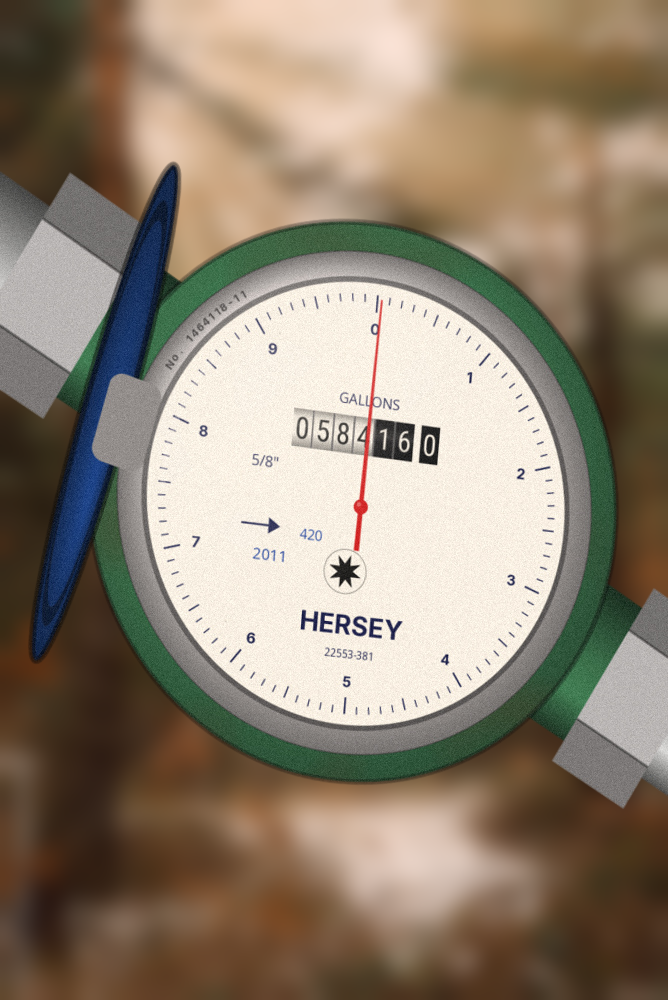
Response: 584160.0 gal
